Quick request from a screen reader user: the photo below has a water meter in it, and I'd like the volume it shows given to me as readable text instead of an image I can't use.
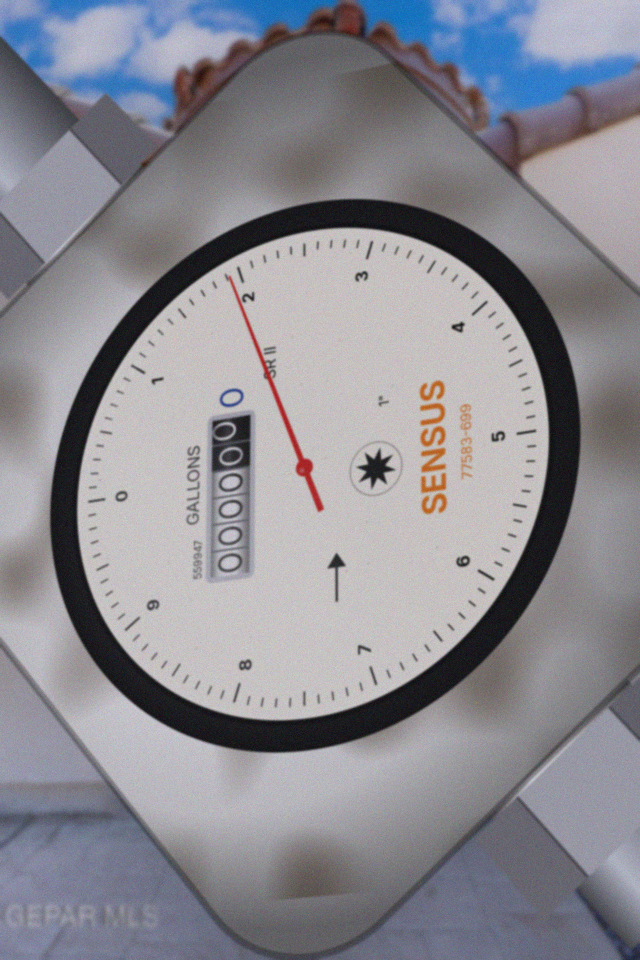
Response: 1.9 gal
